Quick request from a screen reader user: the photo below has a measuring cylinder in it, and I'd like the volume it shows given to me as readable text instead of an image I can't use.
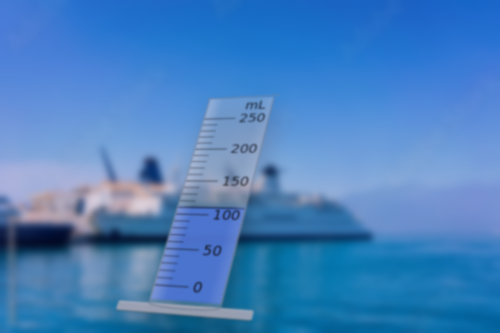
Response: 110 mL
